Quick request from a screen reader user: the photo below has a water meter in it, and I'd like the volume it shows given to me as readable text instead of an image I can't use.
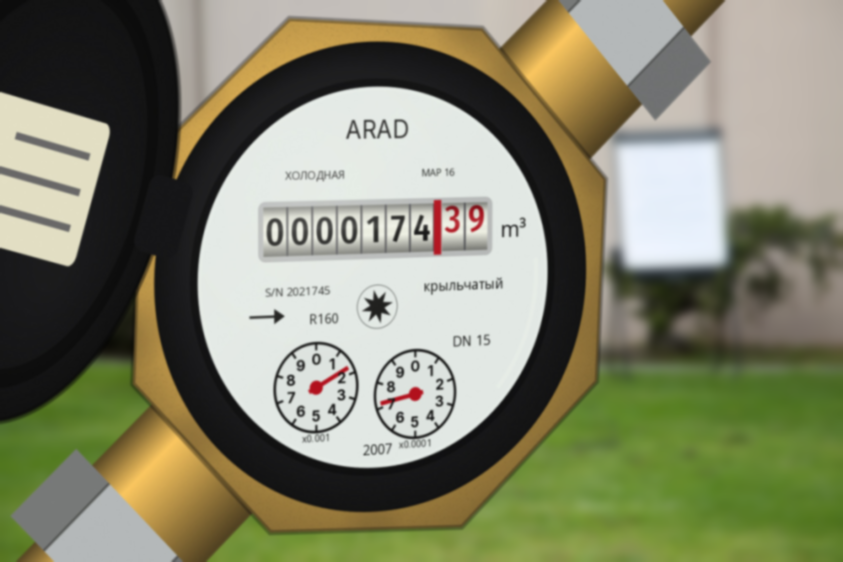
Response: 174.3917 m³
